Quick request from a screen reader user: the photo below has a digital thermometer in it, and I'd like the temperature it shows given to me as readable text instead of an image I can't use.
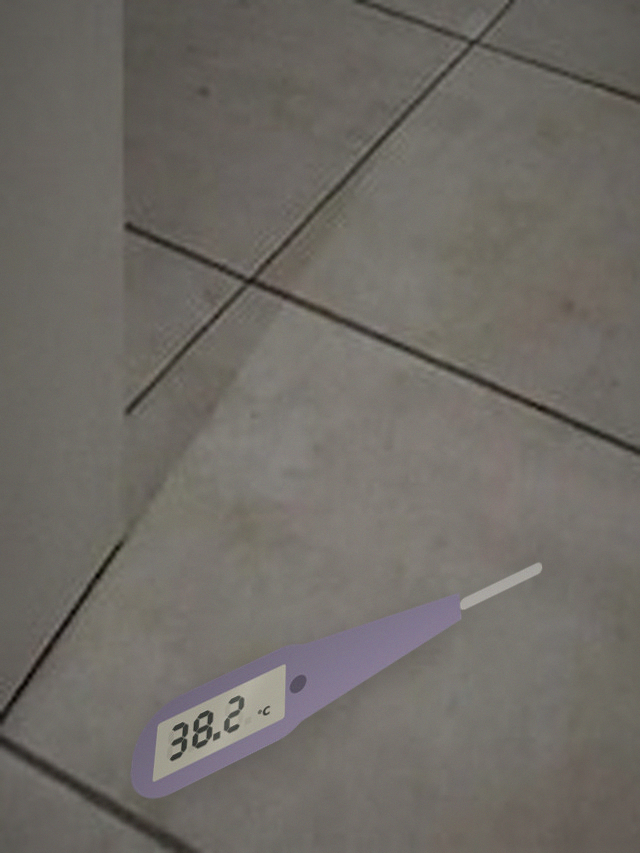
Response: 38.2 °C
